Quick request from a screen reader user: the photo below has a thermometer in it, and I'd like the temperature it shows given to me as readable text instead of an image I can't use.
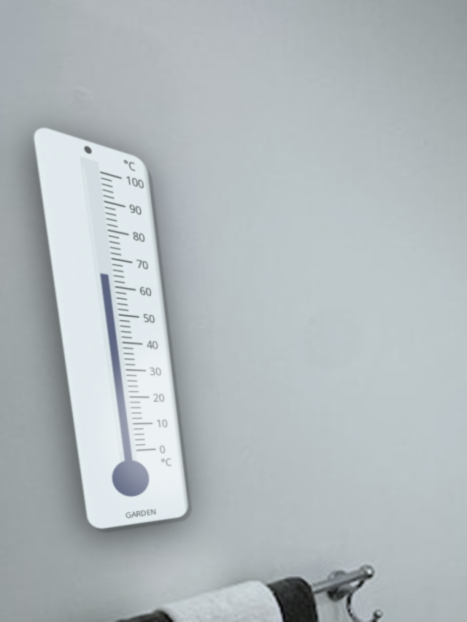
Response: 64 °C
